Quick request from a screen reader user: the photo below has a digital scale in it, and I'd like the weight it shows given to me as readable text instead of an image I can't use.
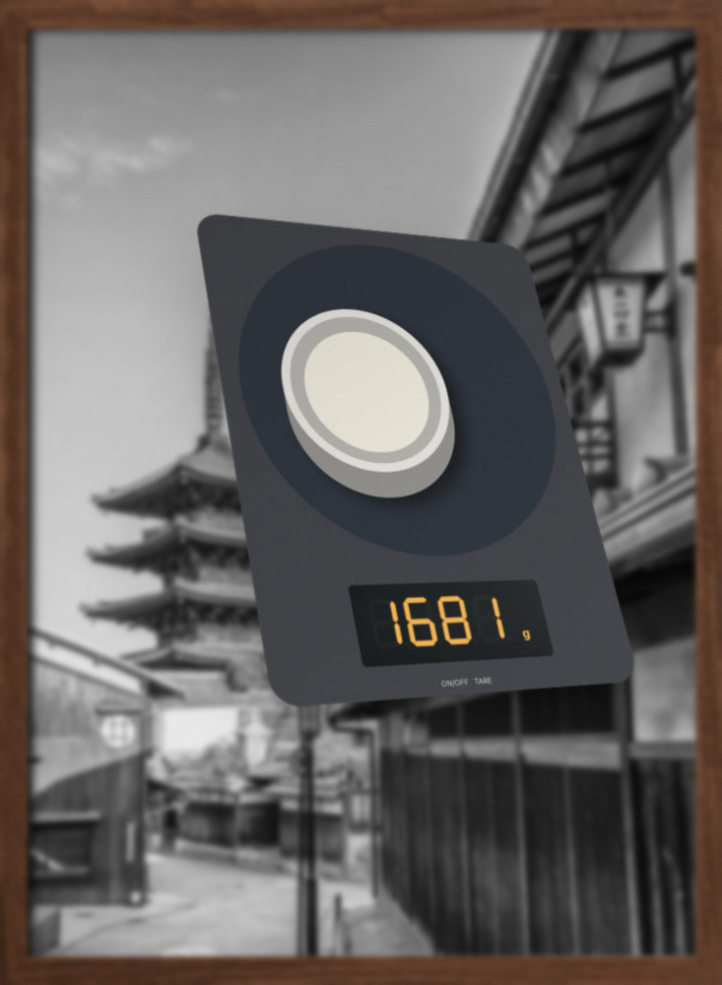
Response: 1681 g
